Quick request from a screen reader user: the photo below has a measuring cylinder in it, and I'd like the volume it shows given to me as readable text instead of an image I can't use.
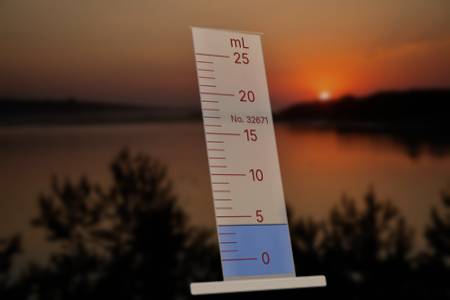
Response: 4 mL
